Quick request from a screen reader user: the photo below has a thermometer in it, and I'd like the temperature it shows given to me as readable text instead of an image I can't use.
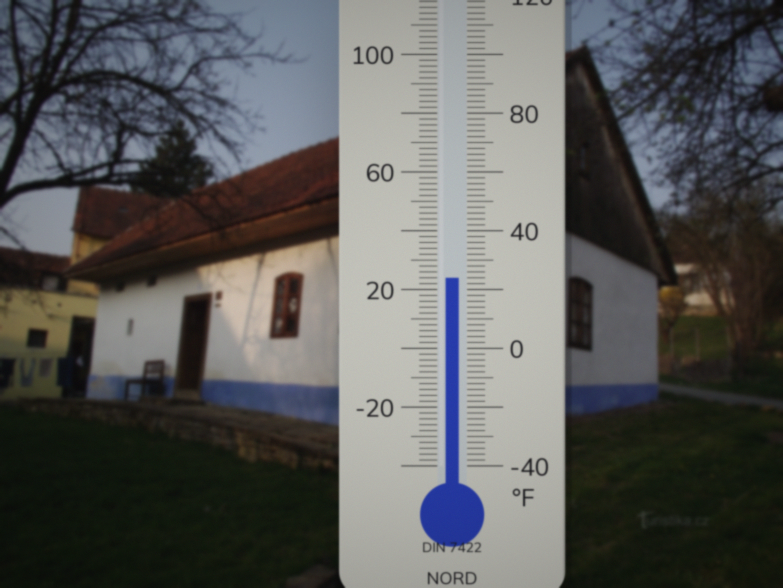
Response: 24 °F
